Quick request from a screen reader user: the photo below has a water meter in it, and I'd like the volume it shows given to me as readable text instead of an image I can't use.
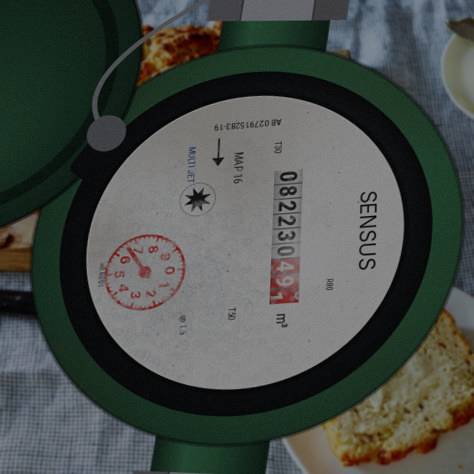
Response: 82230.4906 m³
